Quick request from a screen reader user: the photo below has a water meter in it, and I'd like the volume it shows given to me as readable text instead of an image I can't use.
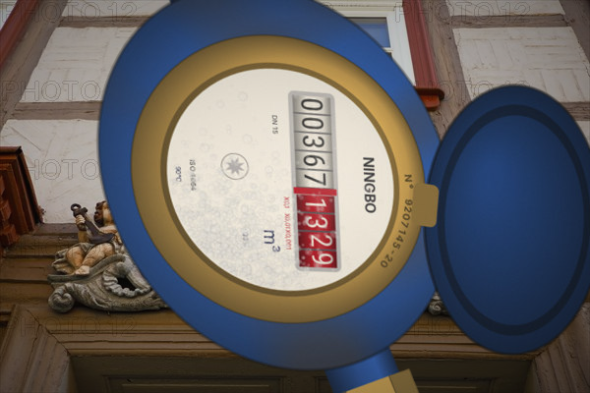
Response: 367.1329 m³
